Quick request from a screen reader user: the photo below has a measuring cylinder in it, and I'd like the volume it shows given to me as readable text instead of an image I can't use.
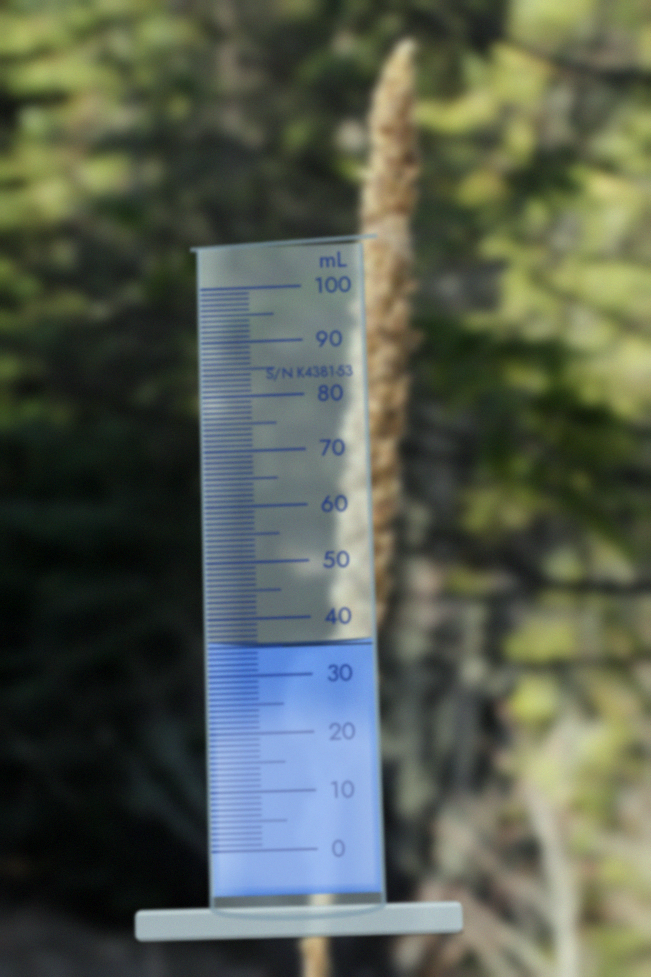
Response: 35 mL
